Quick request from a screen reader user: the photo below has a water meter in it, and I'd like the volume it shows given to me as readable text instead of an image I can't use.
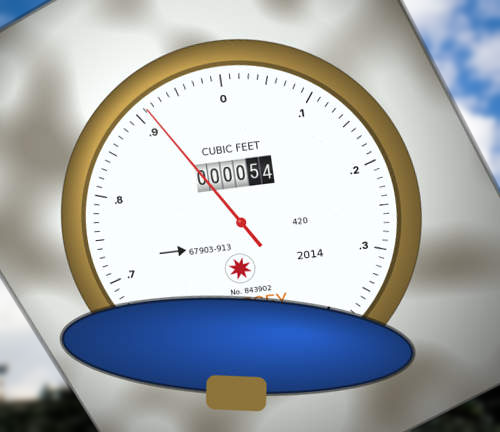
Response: 53.91 ft³
